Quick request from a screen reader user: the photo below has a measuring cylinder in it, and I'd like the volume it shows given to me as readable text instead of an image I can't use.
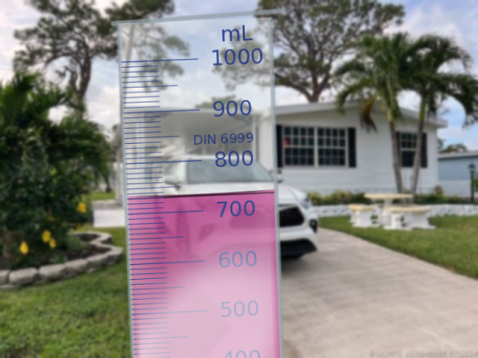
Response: 730 mL
